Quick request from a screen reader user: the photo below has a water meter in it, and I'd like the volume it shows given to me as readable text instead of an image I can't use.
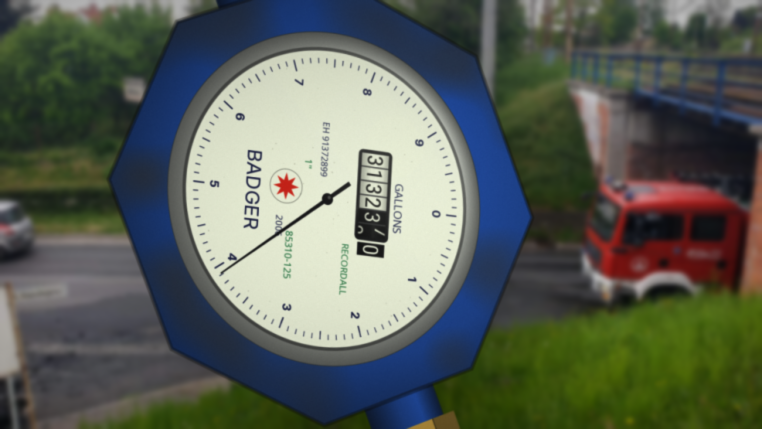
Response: 3132373.9 gal
